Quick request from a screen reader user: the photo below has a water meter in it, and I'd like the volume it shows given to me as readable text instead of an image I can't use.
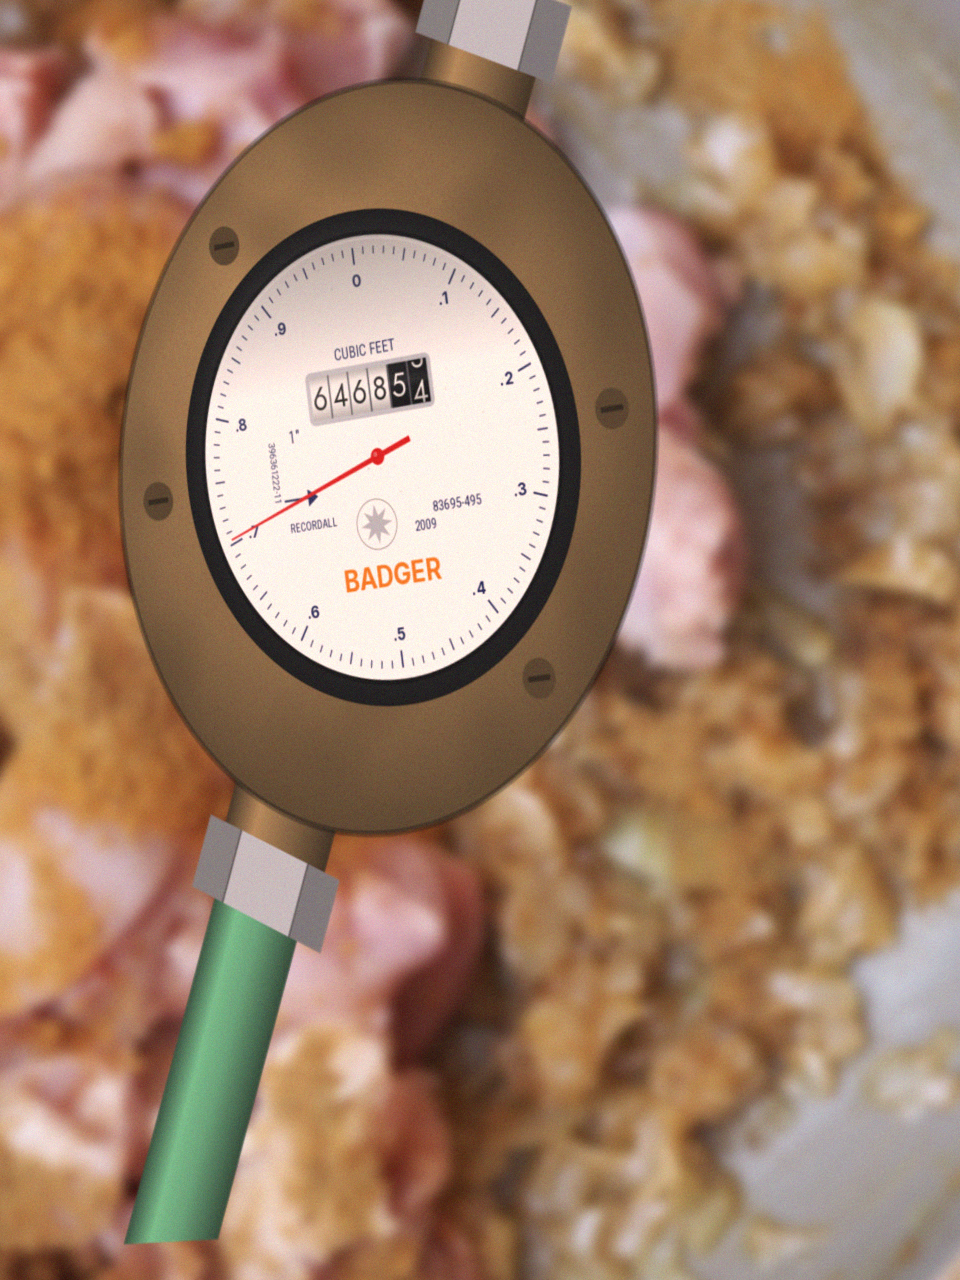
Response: 646853.70 ft³
